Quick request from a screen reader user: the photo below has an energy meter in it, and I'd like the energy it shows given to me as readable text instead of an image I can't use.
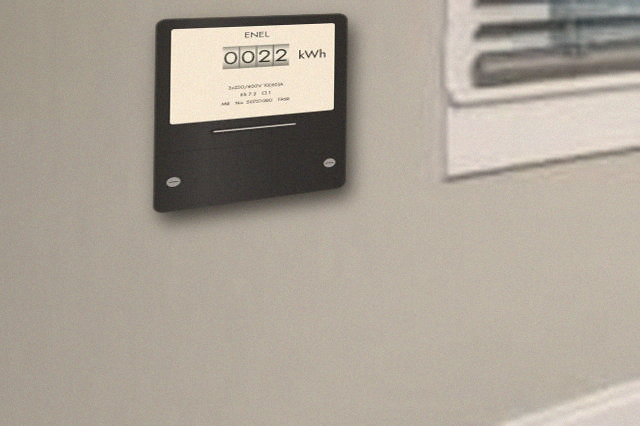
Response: 22 kWh
